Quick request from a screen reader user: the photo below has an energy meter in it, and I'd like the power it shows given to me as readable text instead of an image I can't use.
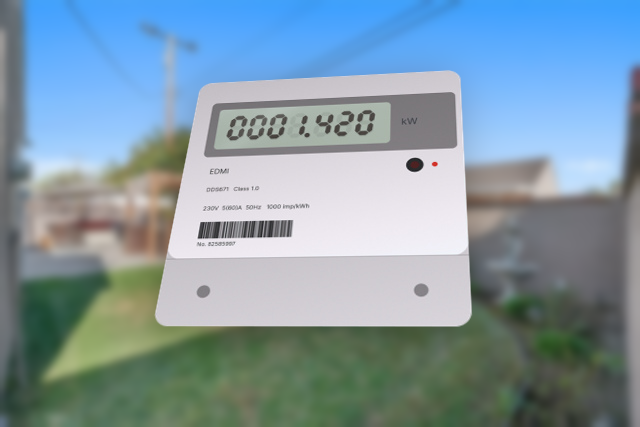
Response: 1.420 kW
